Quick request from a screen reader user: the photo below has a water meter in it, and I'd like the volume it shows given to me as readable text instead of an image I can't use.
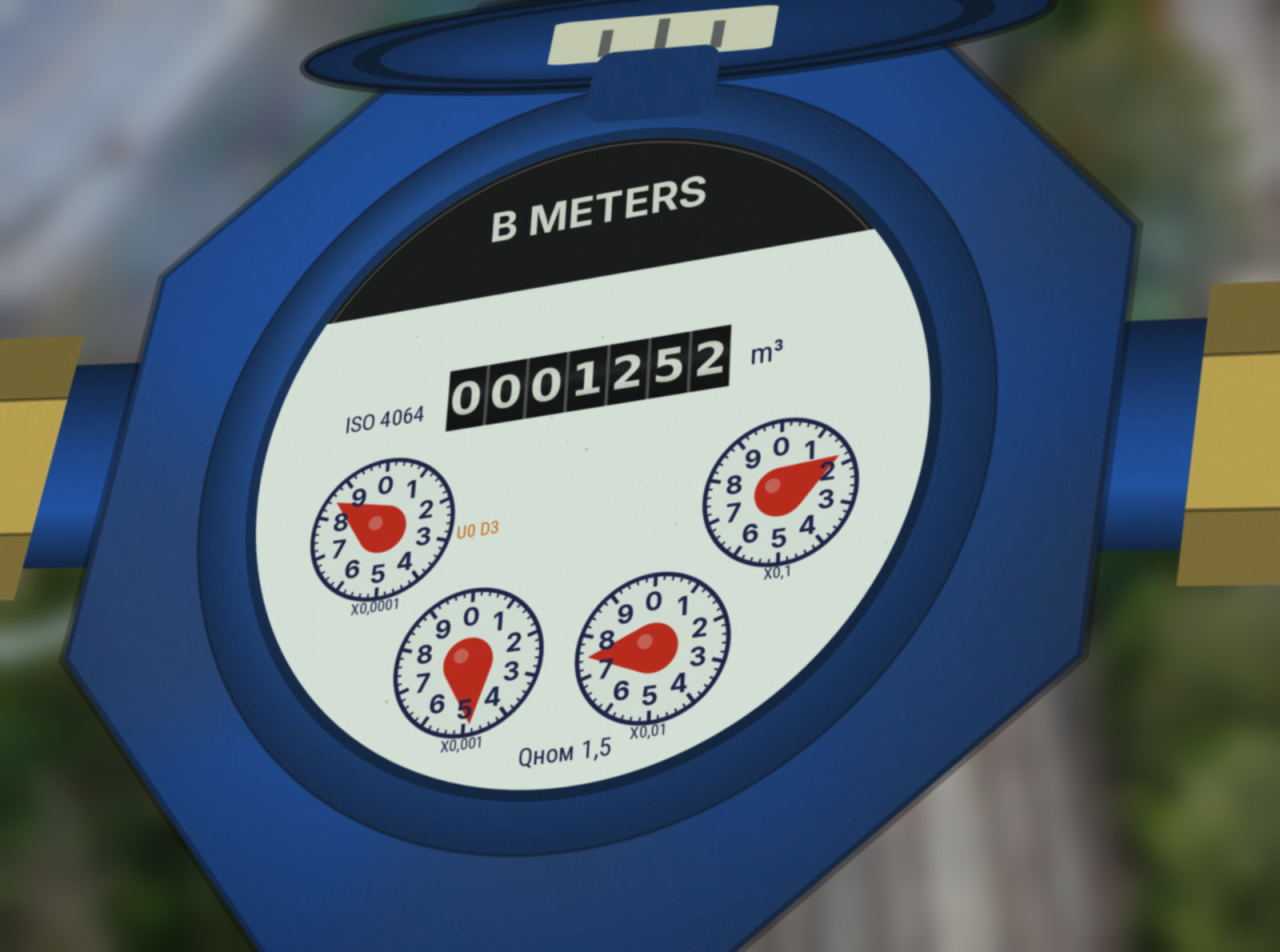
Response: 1252.1748 m³
